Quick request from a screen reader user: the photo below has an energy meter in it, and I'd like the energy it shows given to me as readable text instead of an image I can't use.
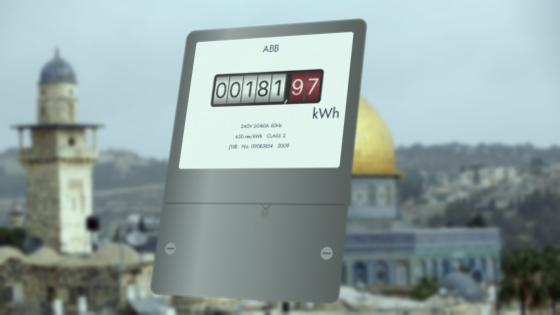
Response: 181.97 kWh
